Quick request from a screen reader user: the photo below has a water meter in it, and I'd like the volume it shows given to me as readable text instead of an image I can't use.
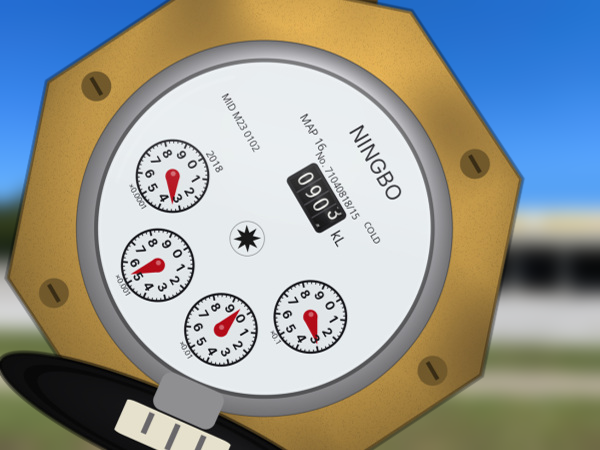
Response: 903.2953 kL
